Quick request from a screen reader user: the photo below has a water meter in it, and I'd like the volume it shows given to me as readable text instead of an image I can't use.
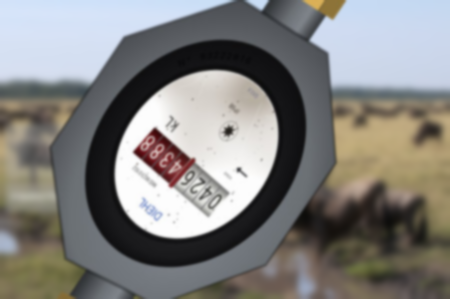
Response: 426.4388 kL
